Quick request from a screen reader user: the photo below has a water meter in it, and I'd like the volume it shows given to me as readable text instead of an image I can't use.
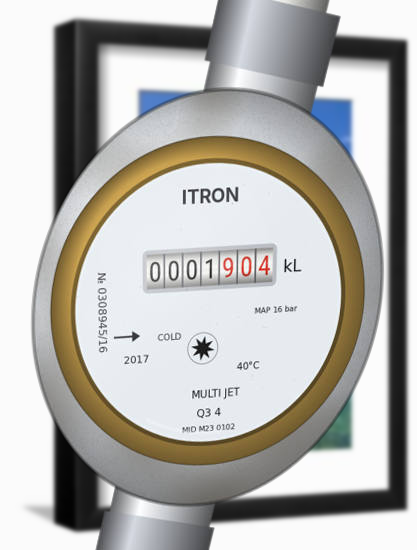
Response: 1.904 kL
